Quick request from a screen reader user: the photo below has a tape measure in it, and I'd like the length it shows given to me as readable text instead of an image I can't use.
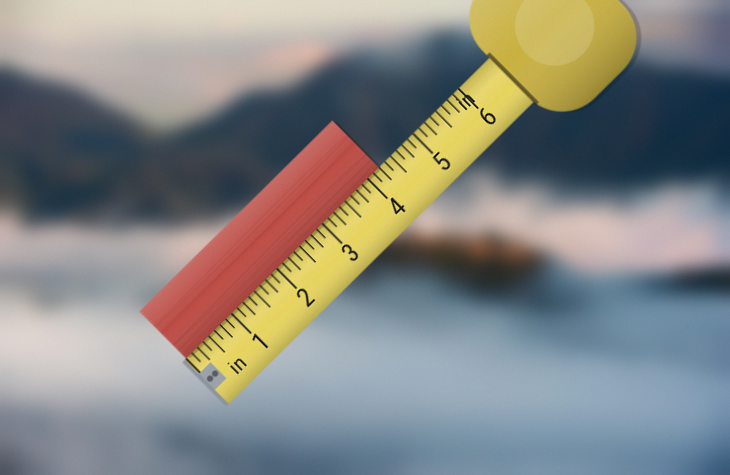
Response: 4.25 in
